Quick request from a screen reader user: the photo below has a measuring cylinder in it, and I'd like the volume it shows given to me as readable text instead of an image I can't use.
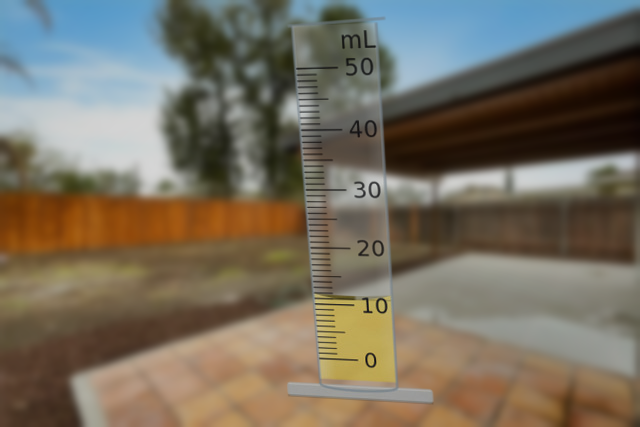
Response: 11 mL
